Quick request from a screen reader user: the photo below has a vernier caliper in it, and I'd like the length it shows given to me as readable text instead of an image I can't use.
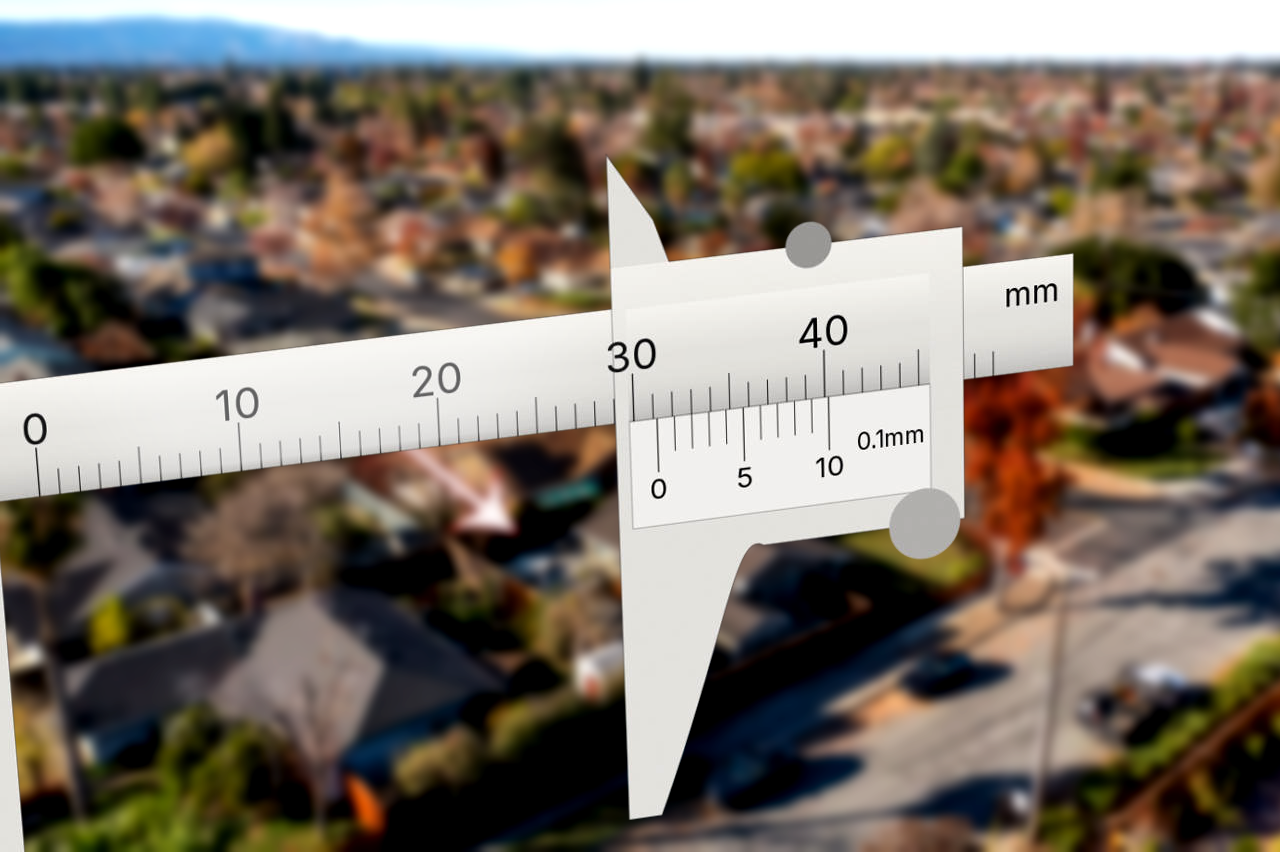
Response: 31.2 mm
